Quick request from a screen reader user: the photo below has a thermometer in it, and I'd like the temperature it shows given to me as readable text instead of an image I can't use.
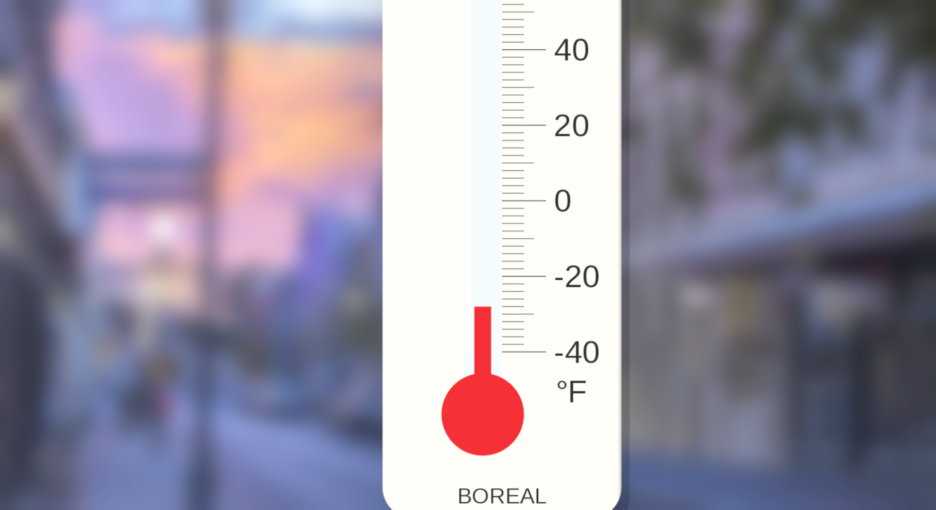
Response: -28 °F
